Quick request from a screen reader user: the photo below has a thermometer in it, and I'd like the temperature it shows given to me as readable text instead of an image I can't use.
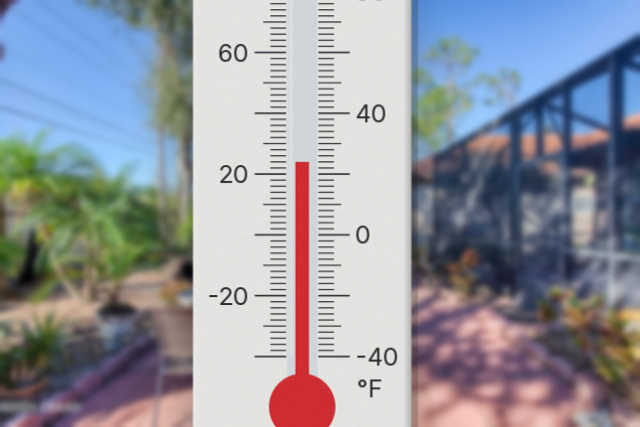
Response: 24 °F
